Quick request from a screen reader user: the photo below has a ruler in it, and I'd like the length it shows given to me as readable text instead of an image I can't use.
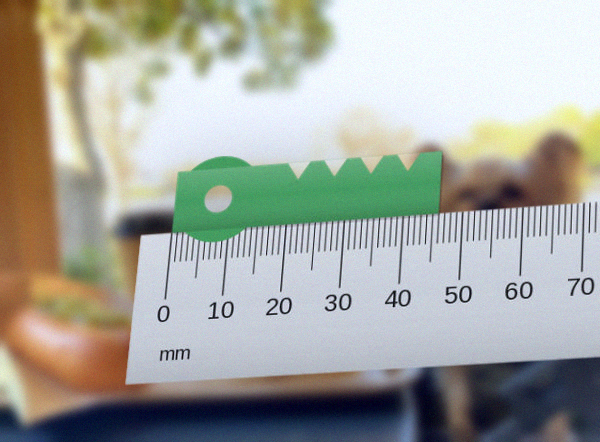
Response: 46 mm
